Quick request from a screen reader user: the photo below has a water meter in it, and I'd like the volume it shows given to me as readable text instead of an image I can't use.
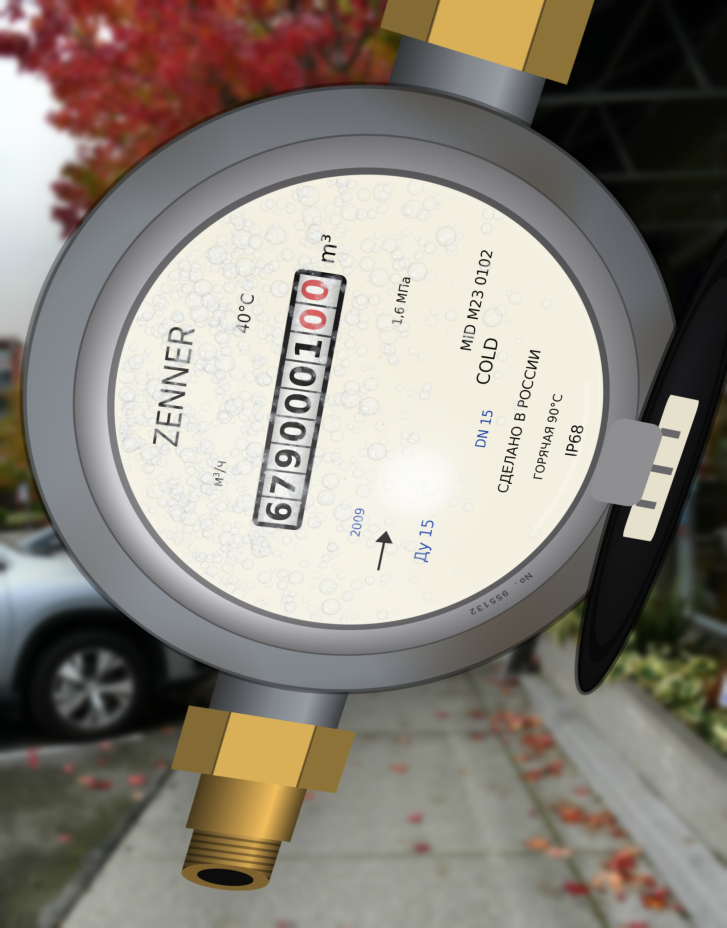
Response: 6790001.00 m³
